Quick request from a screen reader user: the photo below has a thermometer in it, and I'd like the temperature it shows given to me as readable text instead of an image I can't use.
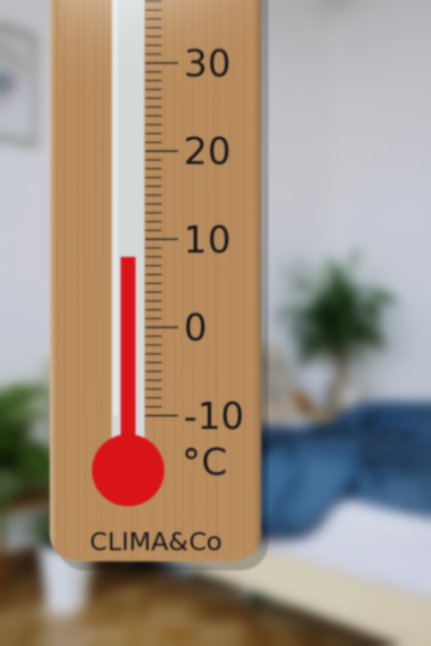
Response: 8 °C
